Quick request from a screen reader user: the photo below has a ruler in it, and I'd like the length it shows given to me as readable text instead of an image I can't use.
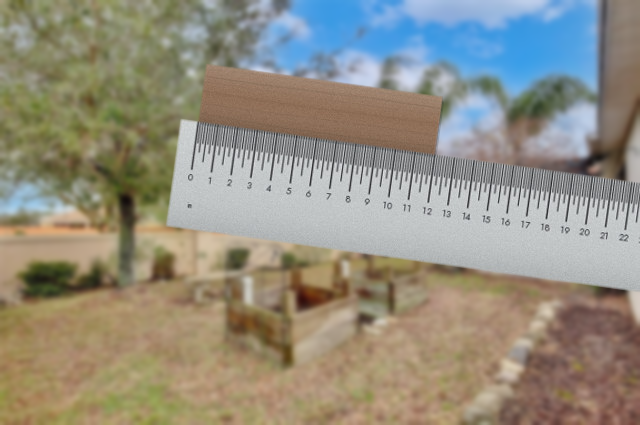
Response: 12 in
